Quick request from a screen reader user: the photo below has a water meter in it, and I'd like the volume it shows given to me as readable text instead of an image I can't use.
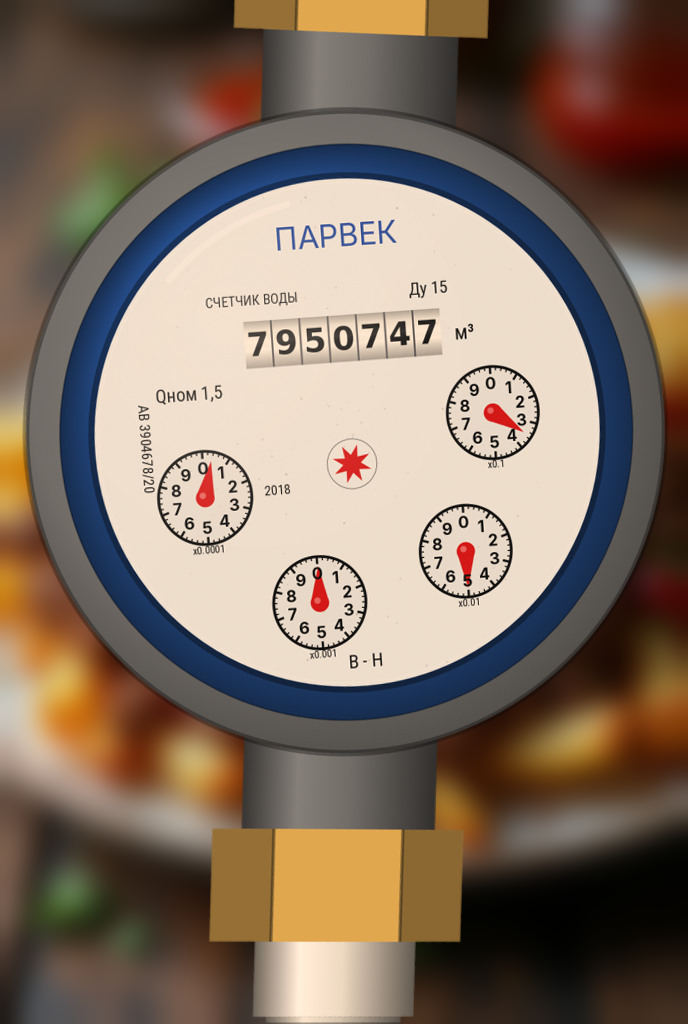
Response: 7950747.3500 m³
